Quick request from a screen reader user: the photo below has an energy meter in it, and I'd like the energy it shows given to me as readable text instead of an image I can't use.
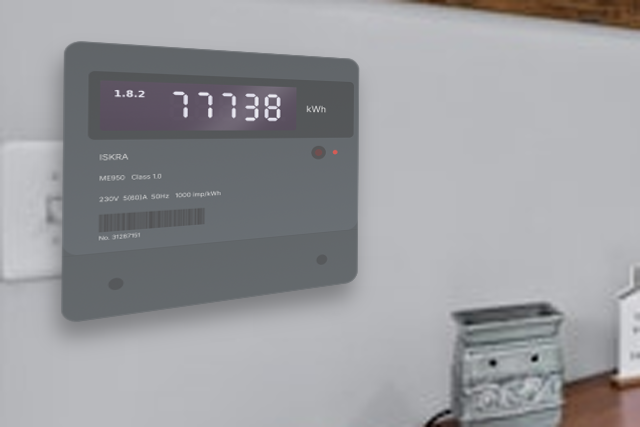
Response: 77738 kWh
